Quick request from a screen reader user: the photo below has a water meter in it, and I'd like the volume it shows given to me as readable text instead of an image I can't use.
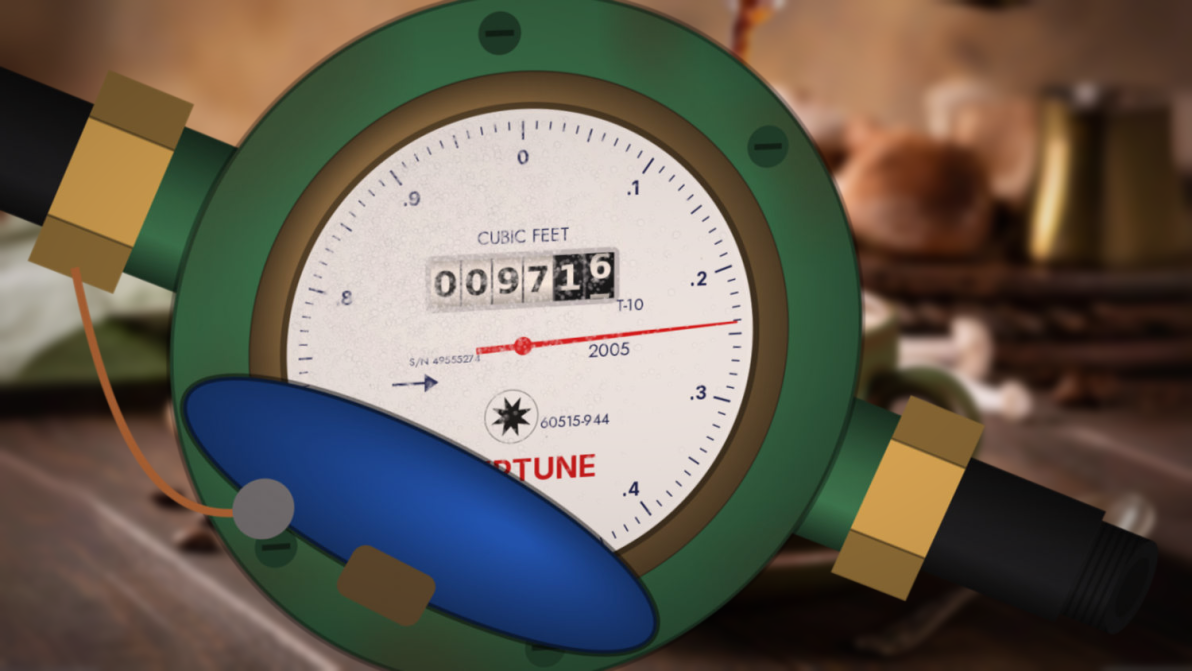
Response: 9716.24 ft³
